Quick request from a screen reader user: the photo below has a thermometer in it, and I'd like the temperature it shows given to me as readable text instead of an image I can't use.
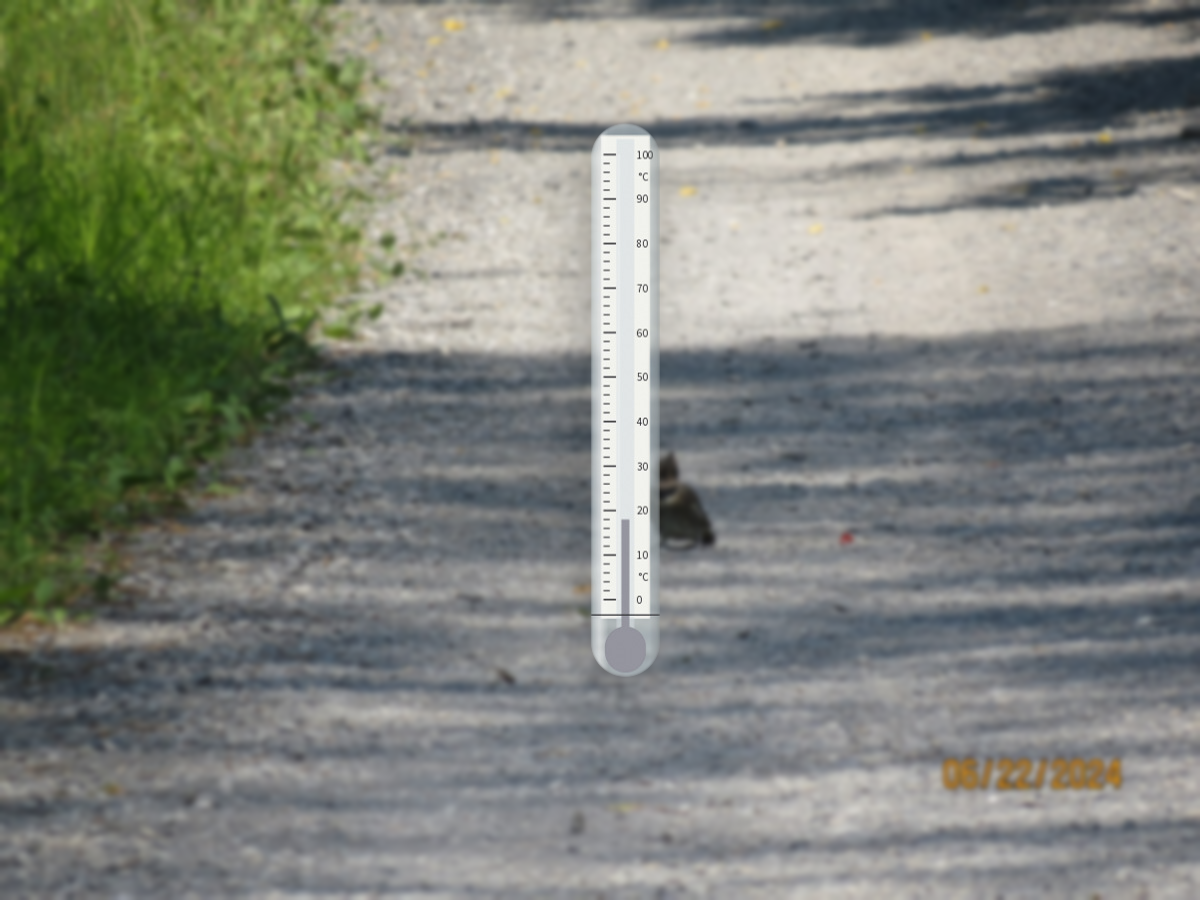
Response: 18 °C
